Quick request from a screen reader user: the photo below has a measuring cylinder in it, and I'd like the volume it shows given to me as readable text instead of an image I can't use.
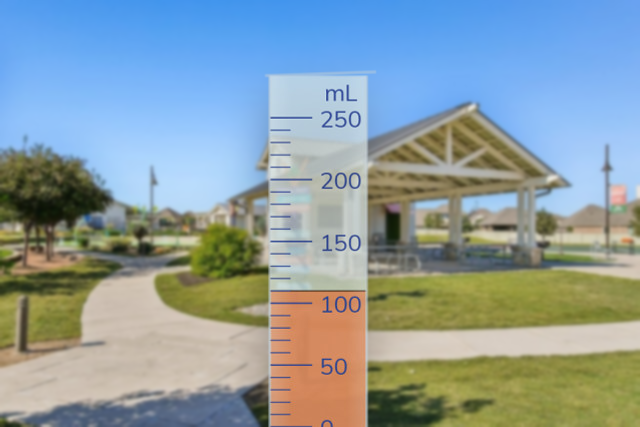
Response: 110 mL
